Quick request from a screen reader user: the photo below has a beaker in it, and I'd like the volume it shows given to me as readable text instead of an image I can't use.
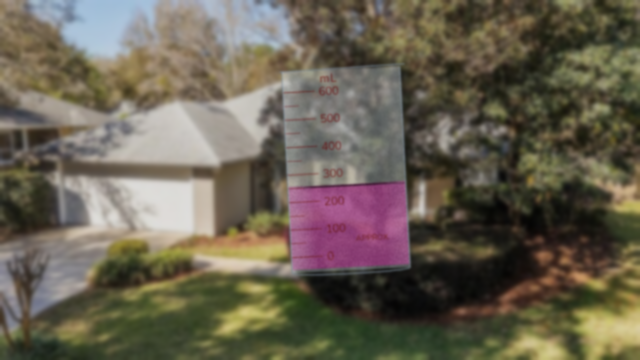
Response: 250 mL
